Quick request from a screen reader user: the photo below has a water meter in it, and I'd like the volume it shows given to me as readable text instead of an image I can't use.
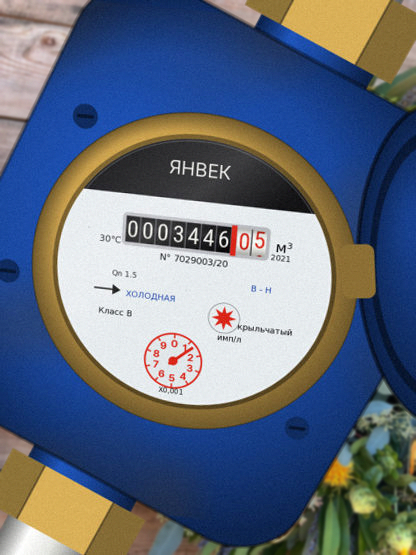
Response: 3446.051 m³
